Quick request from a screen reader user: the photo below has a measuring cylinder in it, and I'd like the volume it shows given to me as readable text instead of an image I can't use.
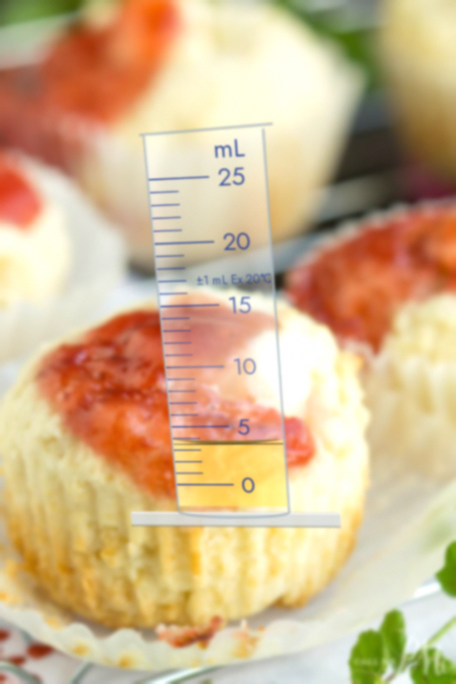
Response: 3.5 mL
